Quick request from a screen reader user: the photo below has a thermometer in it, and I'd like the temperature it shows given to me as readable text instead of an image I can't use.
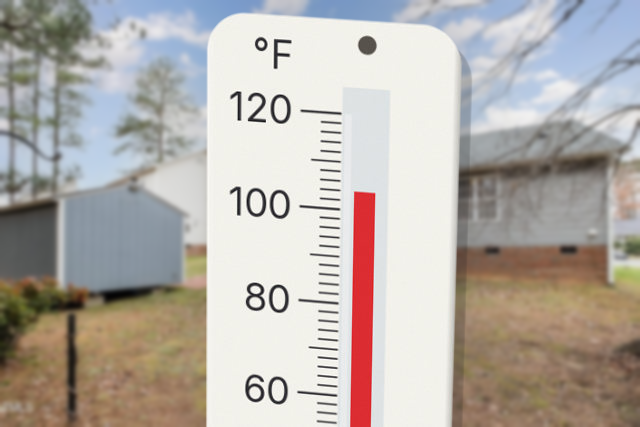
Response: 104 °F
